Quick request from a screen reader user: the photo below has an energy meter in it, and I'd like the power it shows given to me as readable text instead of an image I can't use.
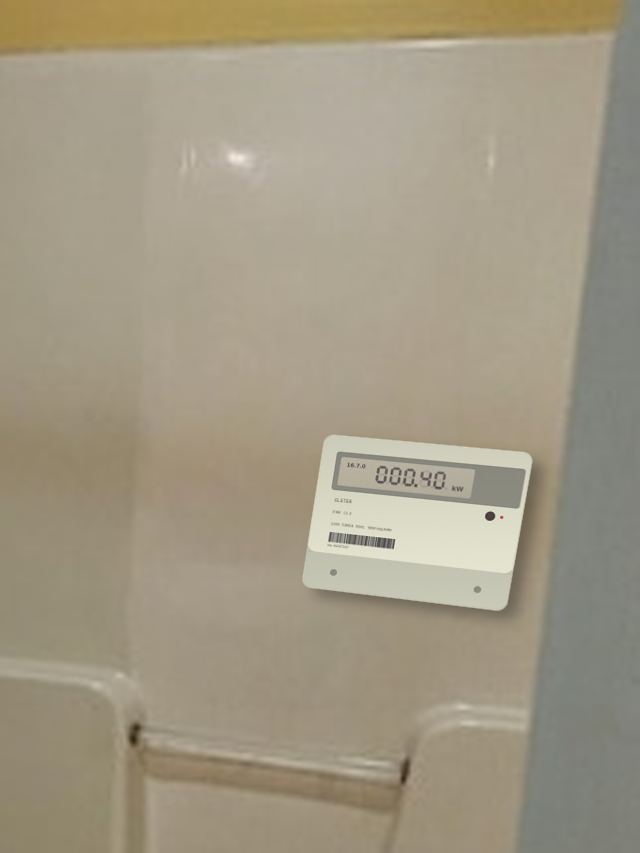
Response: 0.40 kW
